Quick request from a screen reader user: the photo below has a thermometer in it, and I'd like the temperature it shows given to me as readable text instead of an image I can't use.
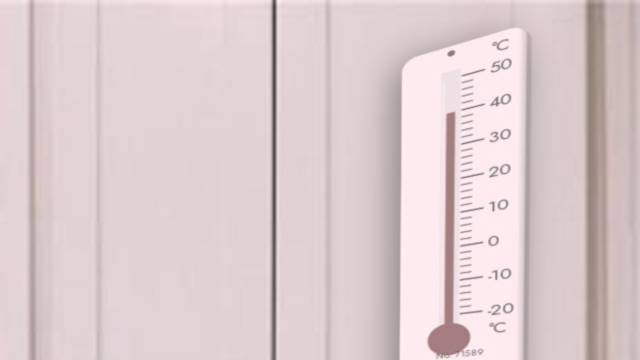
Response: 40 °C
